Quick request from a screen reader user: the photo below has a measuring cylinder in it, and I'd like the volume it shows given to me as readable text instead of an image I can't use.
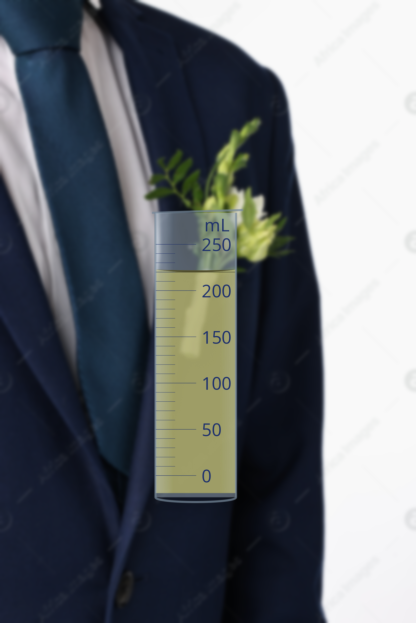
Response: 220 mL
